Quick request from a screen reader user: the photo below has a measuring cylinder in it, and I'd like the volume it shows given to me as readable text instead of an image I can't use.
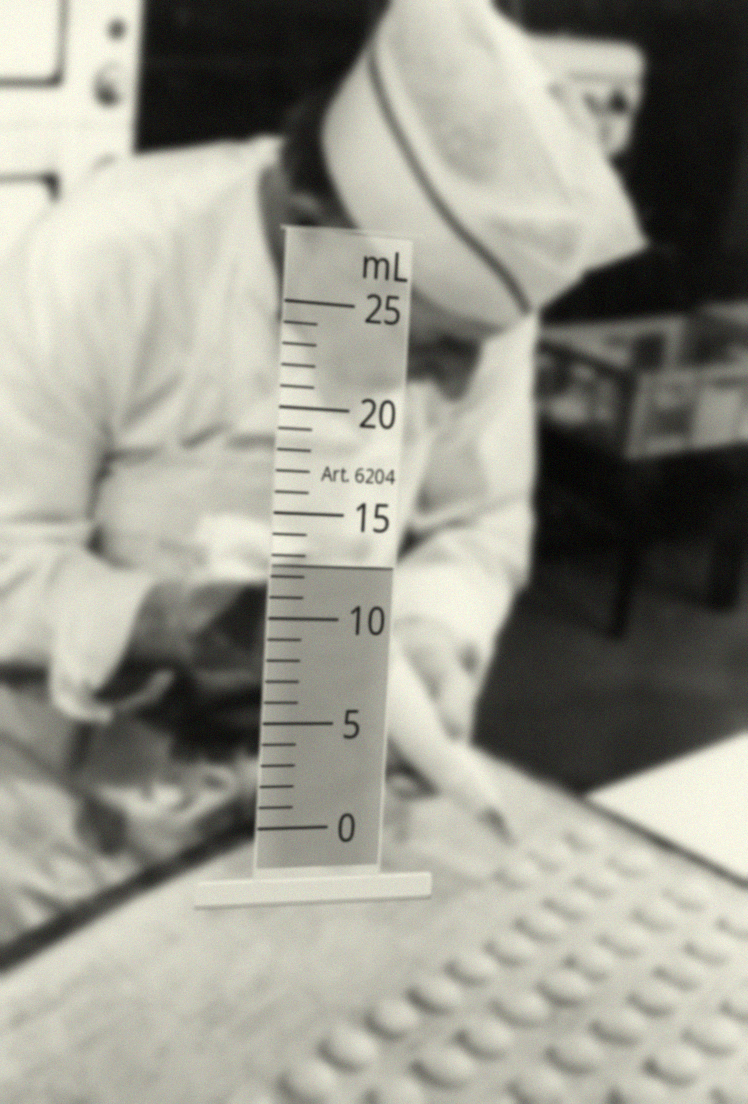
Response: 12.5 mL
